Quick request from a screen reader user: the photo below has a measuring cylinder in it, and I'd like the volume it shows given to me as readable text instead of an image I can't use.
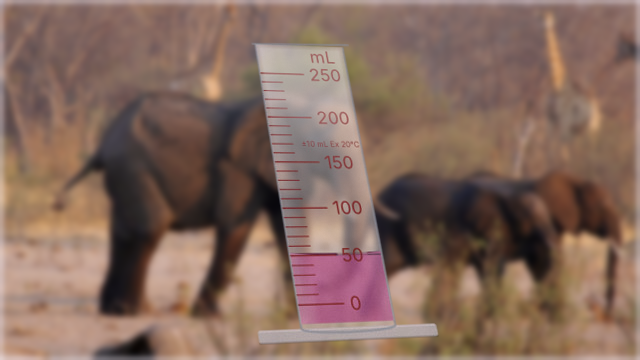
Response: 50 mL
